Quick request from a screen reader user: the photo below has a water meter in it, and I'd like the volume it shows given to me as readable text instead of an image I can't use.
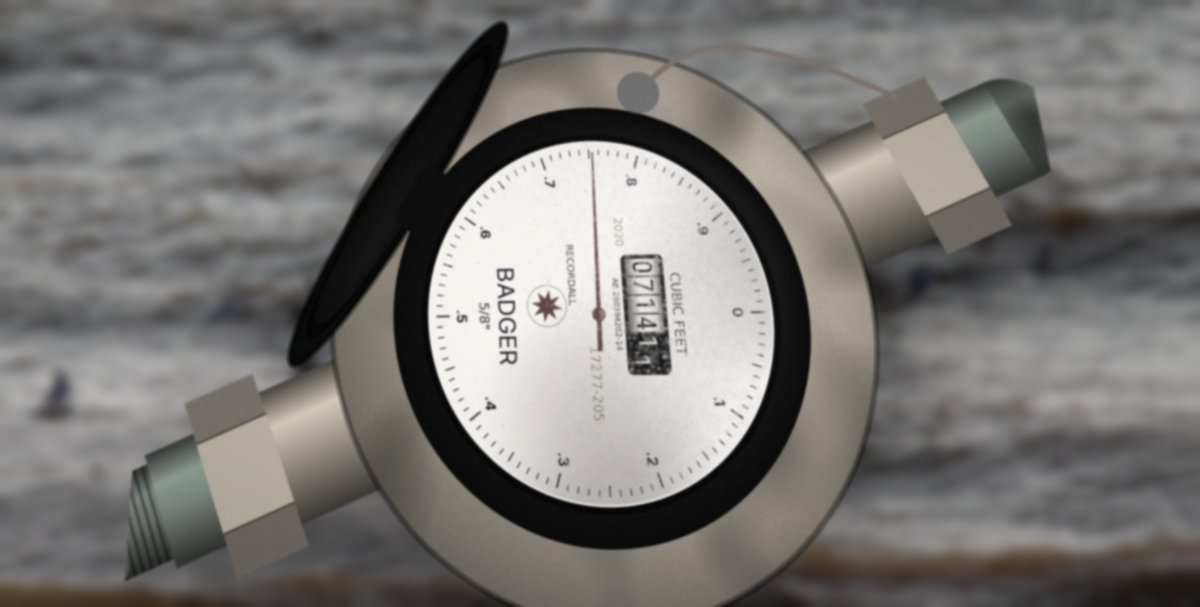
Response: 71410.75 ft³
